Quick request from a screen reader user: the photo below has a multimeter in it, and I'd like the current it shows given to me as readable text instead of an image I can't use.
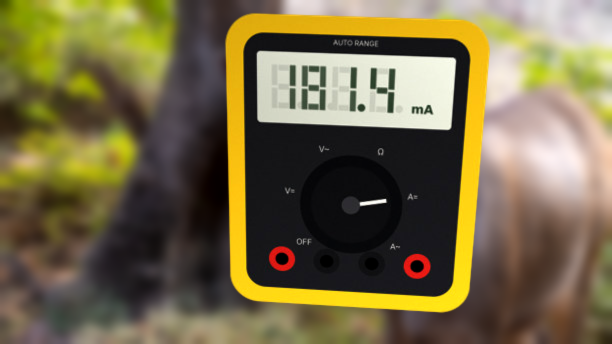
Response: 181.4 mA
